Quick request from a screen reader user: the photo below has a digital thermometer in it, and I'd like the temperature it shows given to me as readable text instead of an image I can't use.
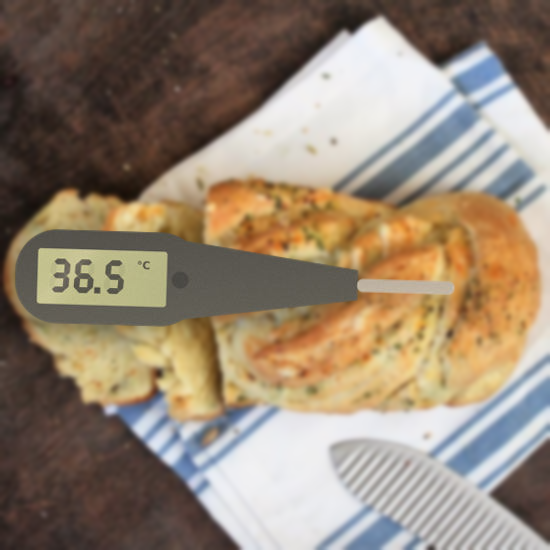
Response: 36.5 °C
